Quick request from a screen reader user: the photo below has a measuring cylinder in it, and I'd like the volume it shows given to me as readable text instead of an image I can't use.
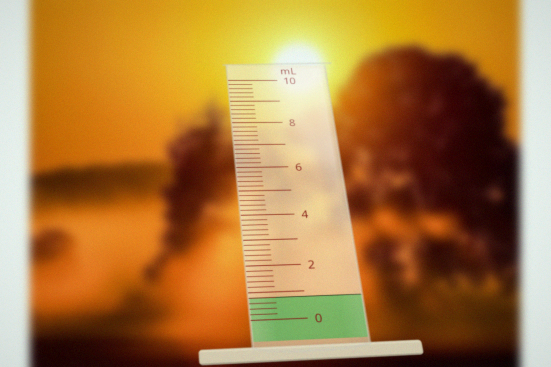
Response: 0.8 mL
